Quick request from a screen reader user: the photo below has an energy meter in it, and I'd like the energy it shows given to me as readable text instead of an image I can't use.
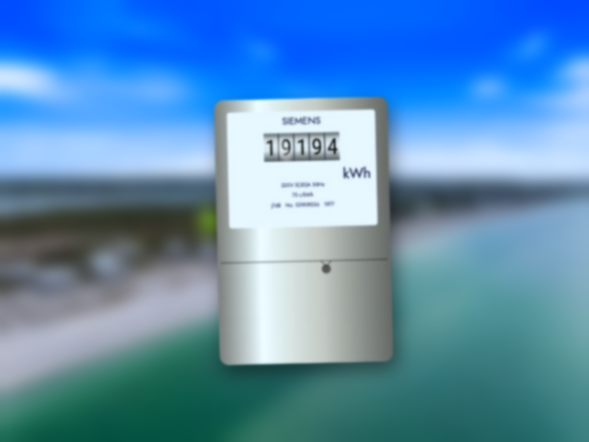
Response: 19194 kWh
